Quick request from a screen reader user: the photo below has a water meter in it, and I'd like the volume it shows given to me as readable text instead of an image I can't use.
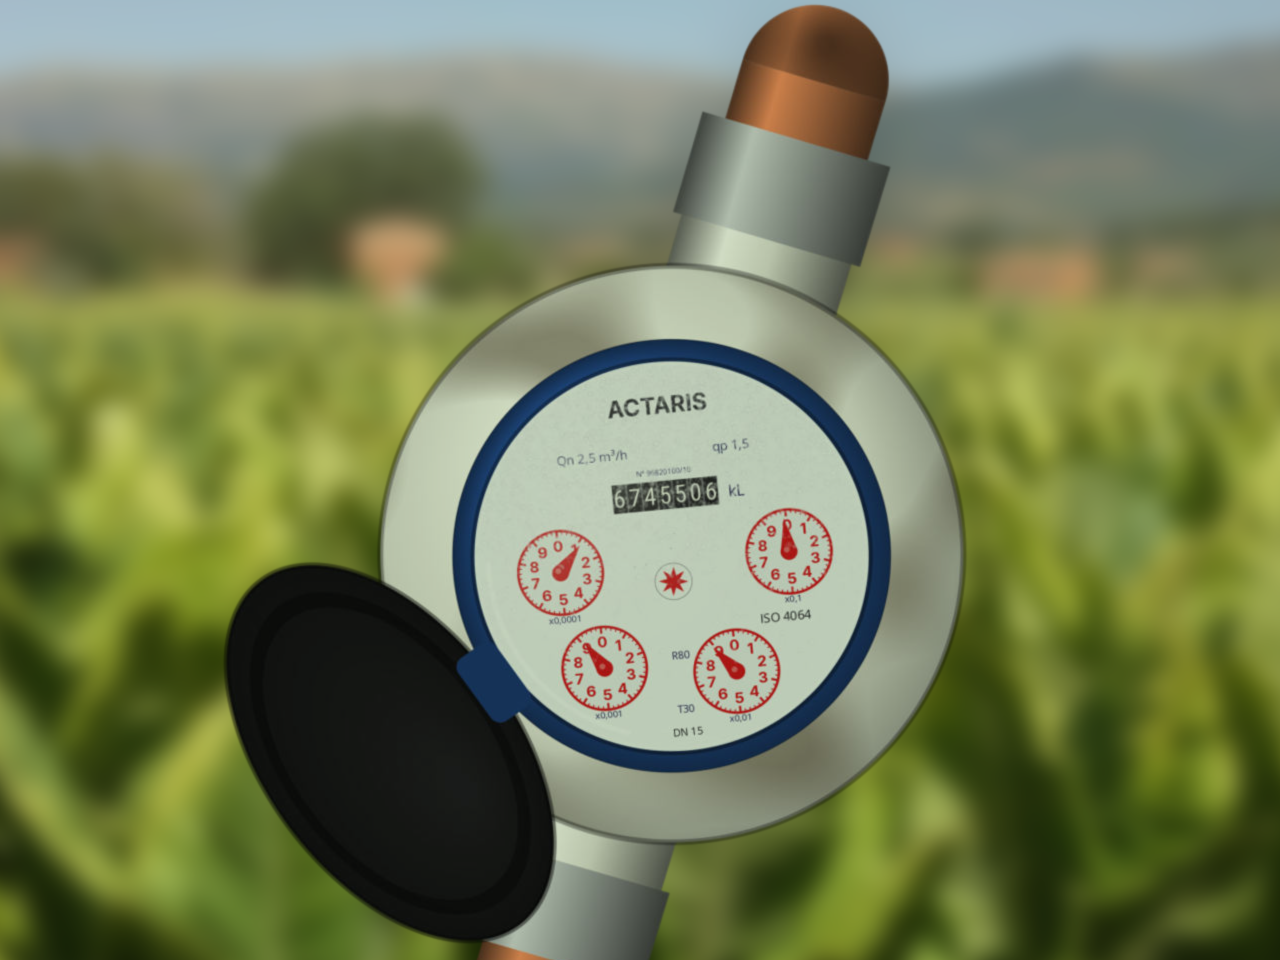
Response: 6745505.9891 kL
